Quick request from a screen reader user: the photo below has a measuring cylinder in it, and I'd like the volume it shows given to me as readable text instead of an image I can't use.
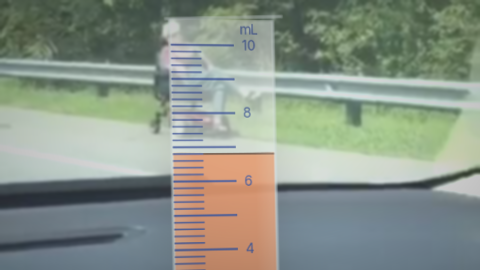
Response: 6.8 mL
